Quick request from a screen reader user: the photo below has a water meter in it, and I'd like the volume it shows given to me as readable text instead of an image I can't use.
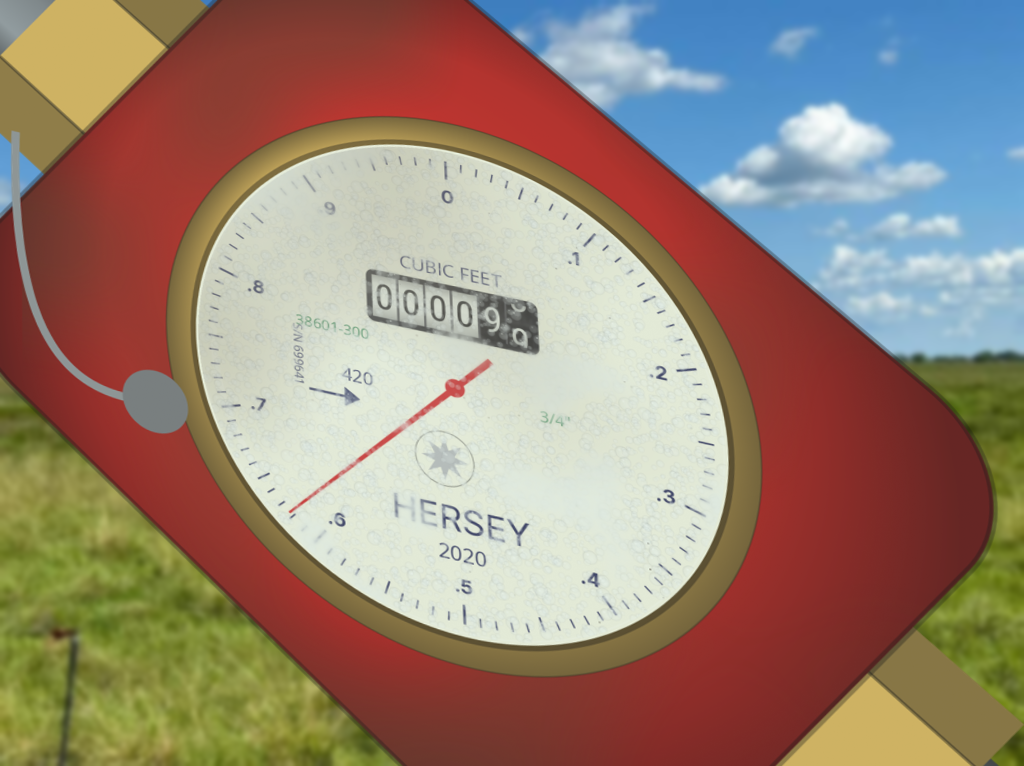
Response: 98.62 ft³
